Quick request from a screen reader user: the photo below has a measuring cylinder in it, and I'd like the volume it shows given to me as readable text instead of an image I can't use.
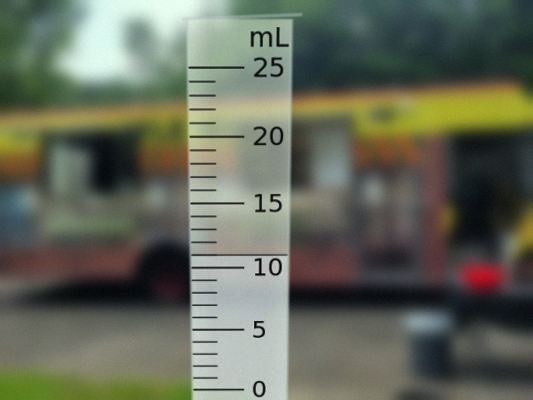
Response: 11 mL
